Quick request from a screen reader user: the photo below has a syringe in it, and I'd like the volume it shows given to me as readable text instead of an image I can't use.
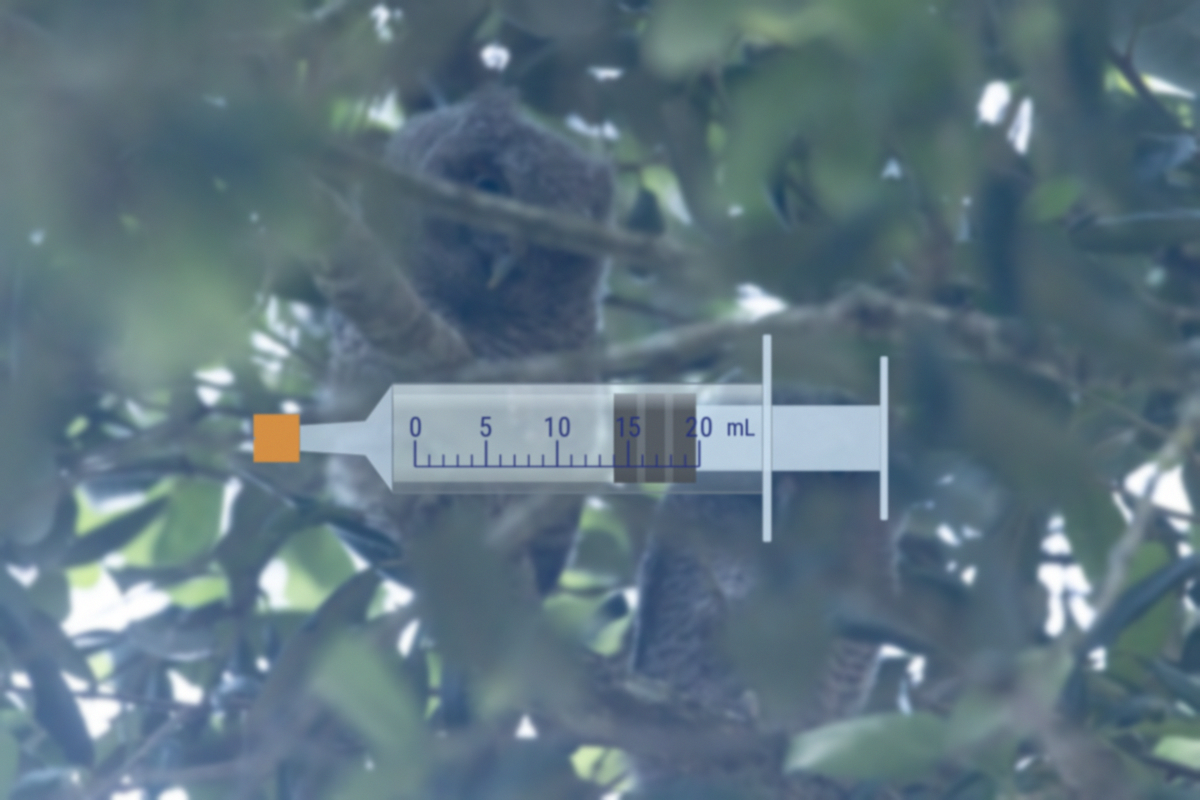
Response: 14 mL
